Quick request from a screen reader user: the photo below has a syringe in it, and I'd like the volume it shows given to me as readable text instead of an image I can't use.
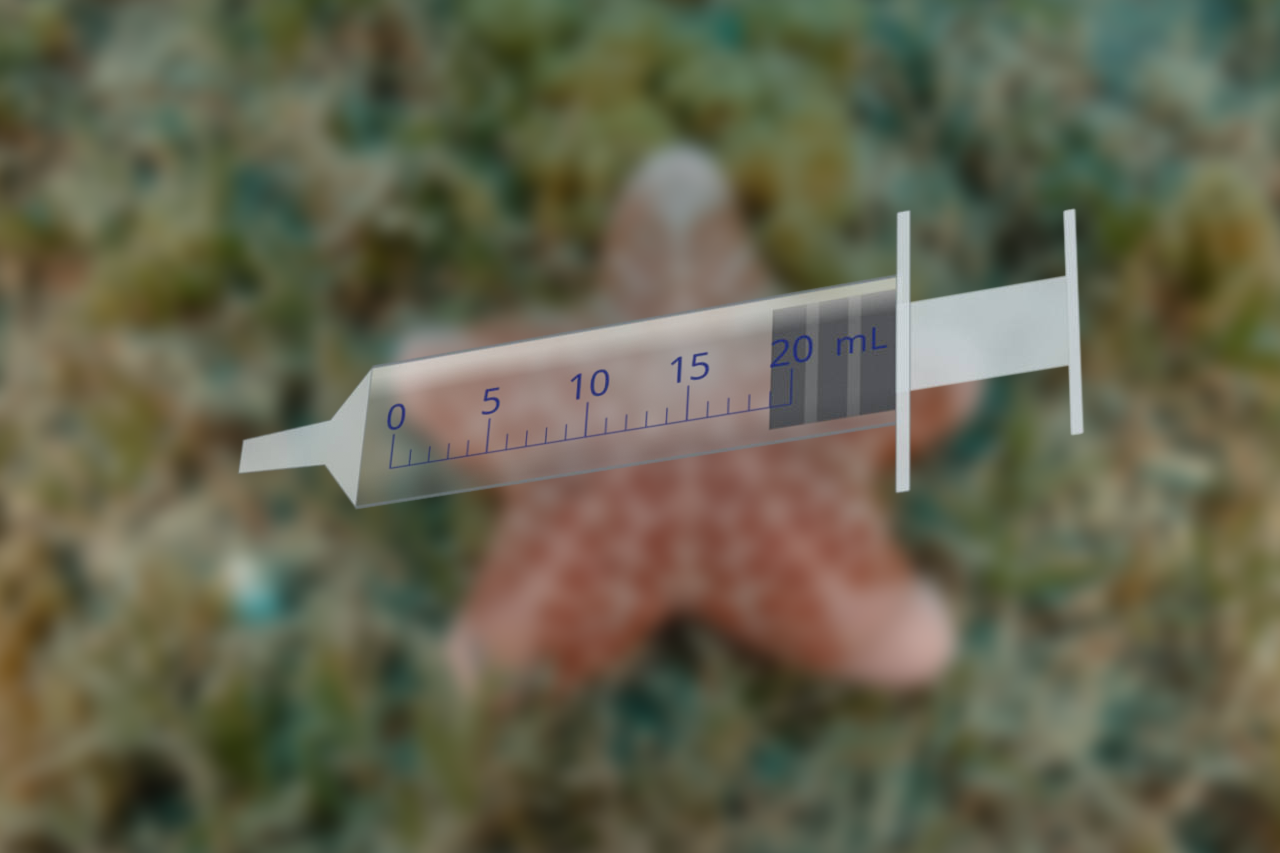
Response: 19 mL
